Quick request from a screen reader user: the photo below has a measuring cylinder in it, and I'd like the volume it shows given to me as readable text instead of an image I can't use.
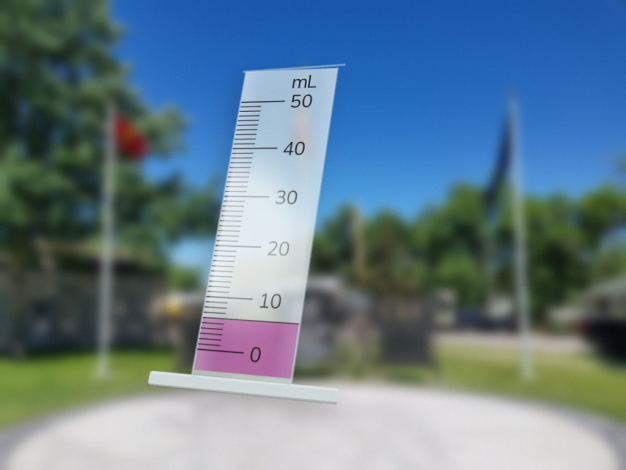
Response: 6 mL
